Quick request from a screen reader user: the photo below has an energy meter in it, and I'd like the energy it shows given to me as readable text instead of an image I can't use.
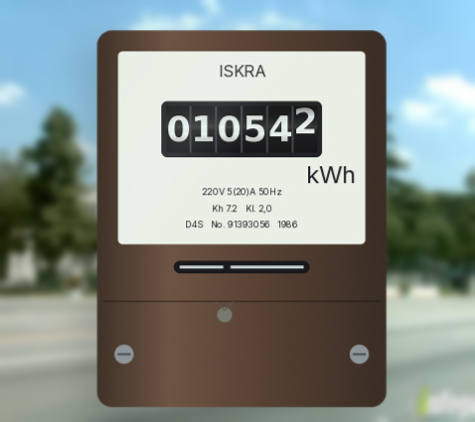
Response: 10542 kWh
